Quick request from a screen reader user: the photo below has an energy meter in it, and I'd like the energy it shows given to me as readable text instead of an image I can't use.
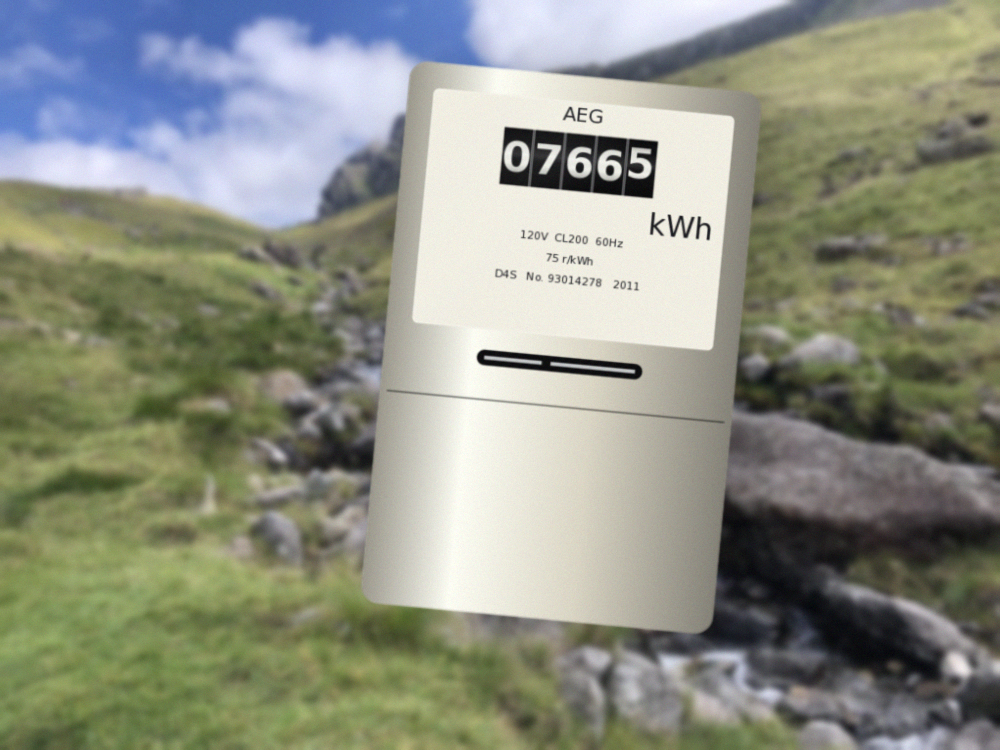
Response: 7665 kWh
